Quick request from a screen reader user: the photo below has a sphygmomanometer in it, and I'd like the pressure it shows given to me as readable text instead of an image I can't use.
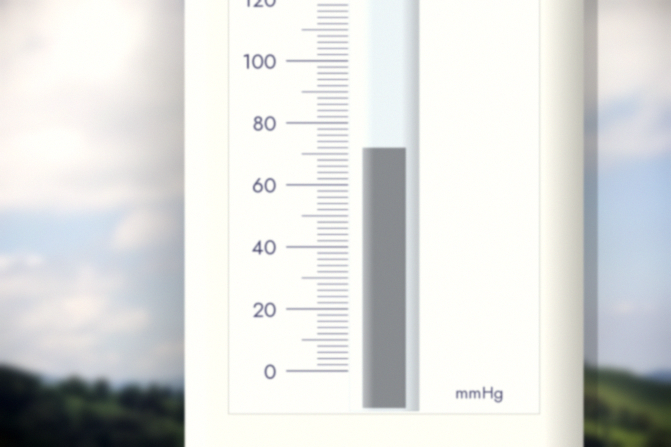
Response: 72 mmHg
